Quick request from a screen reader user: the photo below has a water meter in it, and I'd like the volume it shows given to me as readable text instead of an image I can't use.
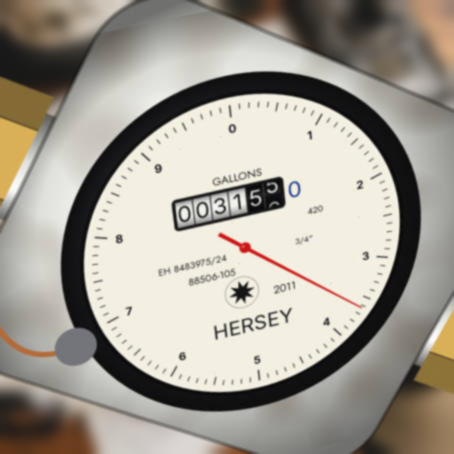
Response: 31553.6 gal
